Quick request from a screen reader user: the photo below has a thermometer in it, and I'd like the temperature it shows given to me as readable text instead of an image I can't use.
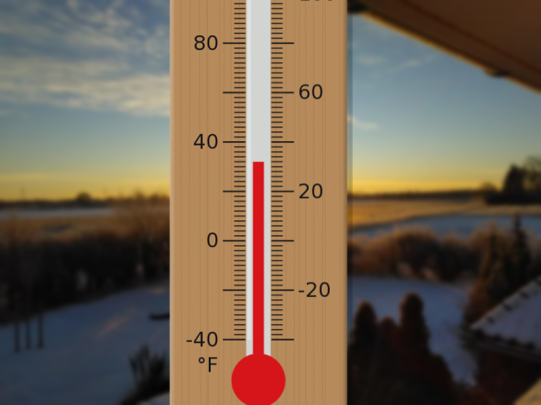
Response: 32 °F
